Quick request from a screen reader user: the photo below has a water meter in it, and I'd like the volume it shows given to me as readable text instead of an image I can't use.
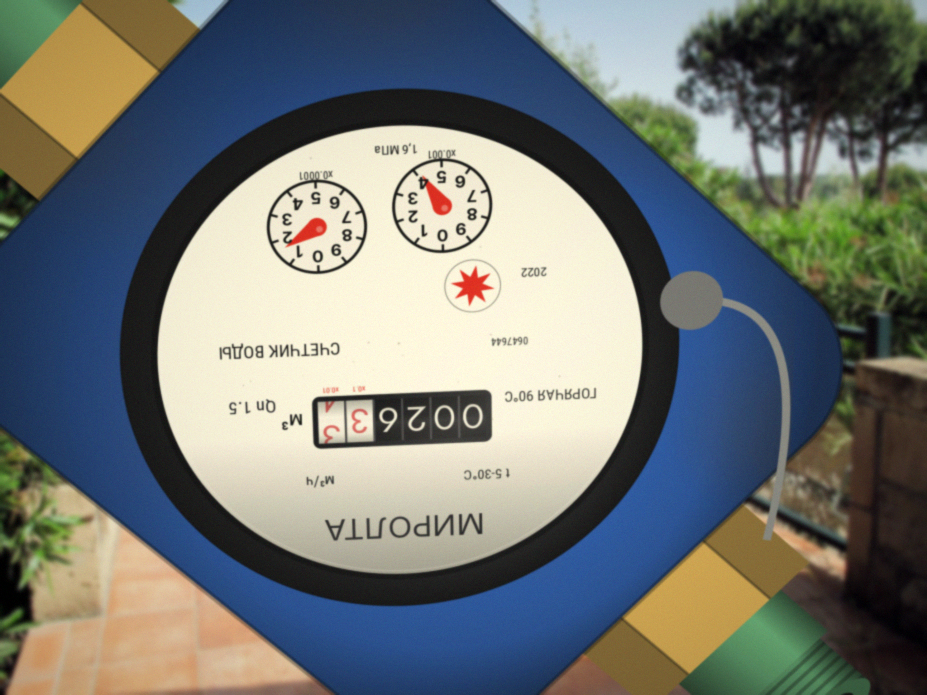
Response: 26.3341 m³
